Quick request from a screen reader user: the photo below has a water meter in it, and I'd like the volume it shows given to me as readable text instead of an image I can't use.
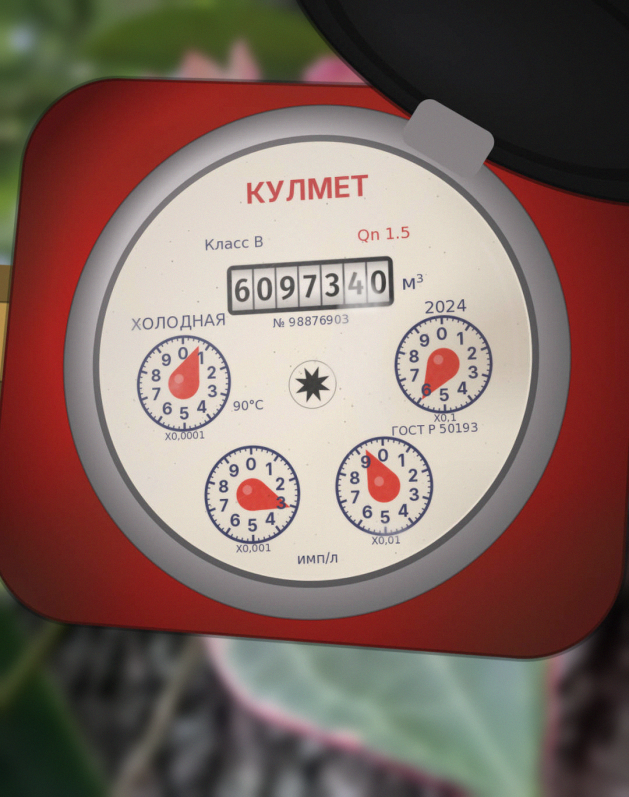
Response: 6097340.5930 m³
